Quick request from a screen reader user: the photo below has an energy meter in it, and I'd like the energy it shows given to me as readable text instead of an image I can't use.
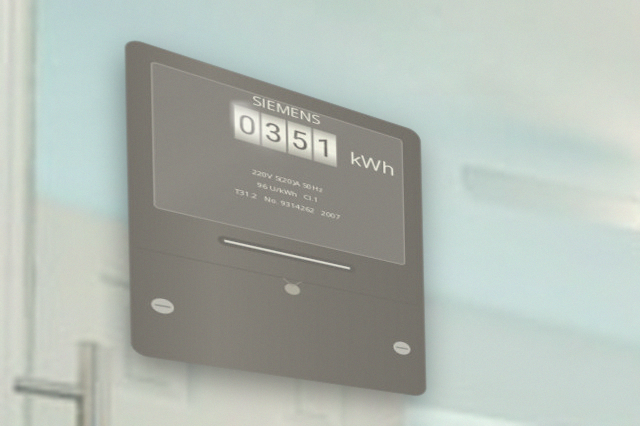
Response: 351 kWh
